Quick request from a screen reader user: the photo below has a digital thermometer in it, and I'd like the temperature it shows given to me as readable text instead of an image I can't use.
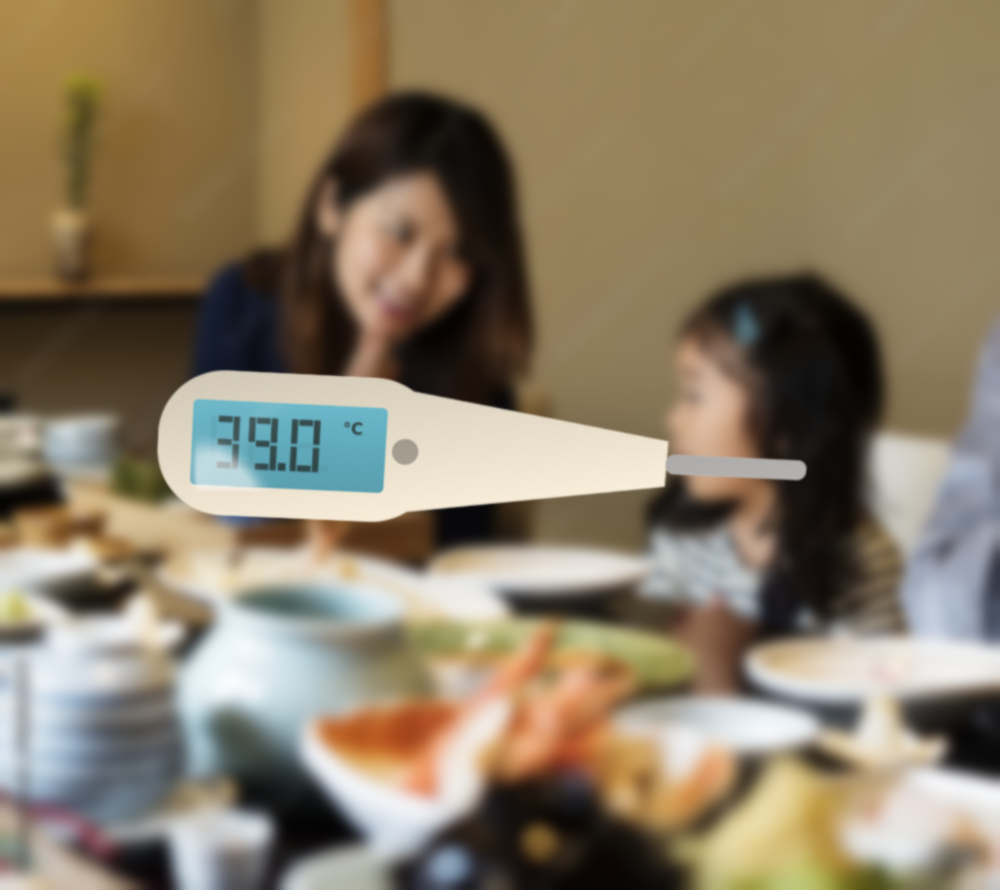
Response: 39.0 °C
